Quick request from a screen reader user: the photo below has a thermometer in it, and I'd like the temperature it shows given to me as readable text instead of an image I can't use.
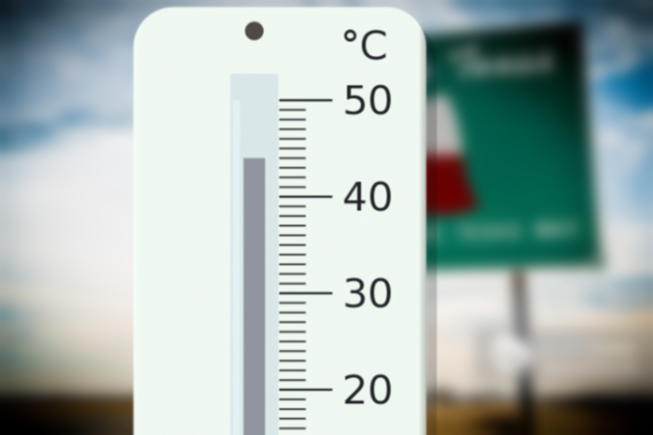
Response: 44 °C
